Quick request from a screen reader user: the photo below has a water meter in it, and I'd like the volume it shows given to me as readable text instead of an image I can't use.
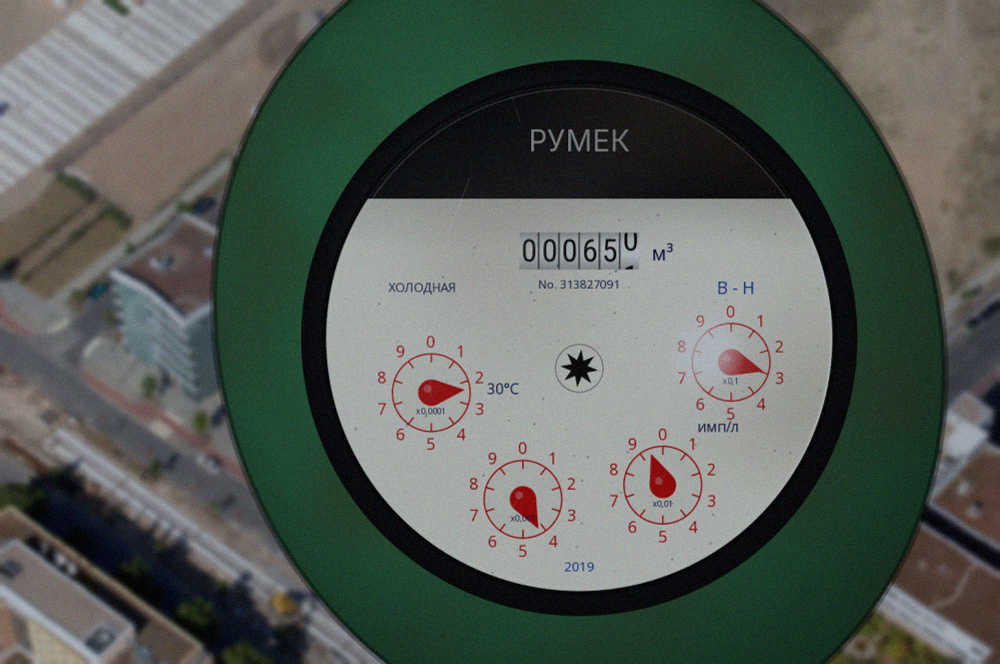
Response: 650.2942 m³
